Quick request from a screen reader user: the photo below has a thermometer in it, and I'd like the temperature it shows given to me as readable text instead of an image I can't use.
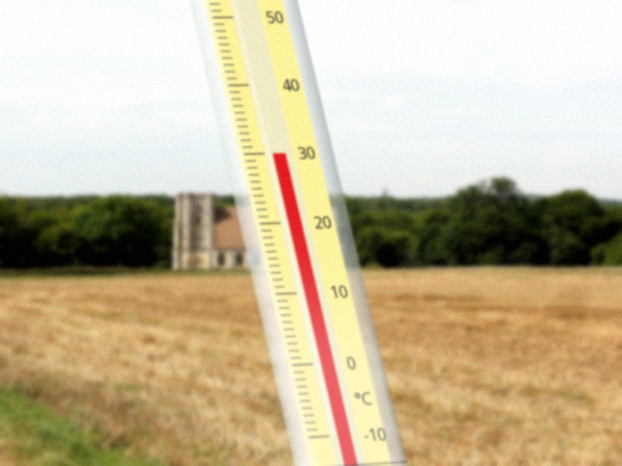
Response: 30 °C
